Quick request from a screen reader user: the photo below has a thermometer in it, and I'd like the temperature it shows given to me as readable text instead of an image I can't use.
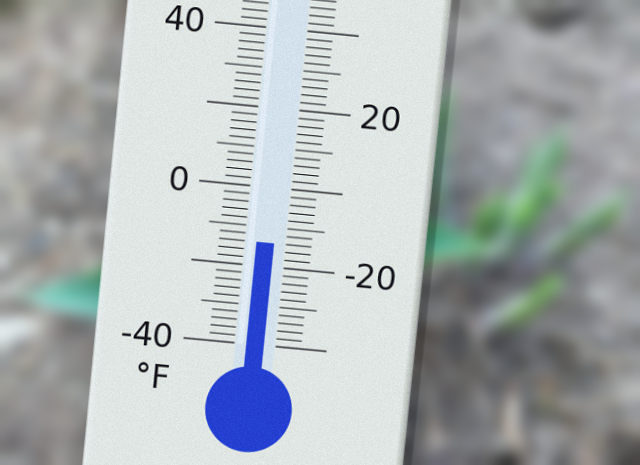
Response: -14 °F
